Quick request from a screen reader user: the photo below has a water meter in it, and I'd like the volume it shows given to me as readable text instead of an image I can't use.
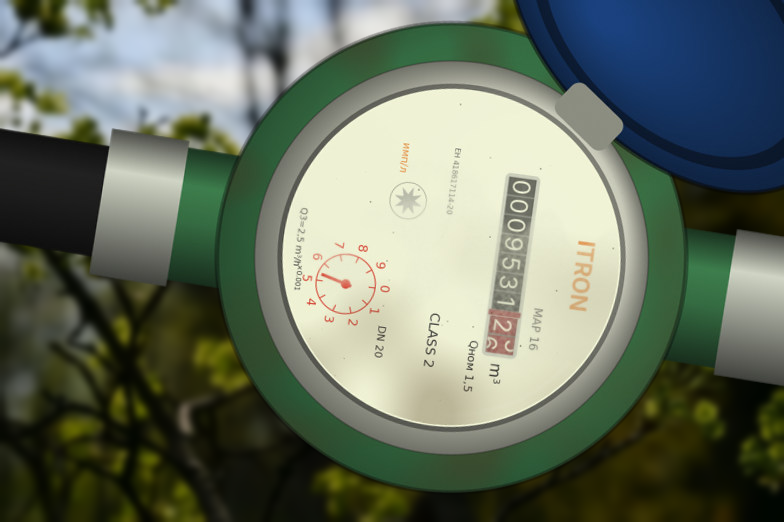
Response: 9531.255 m³
